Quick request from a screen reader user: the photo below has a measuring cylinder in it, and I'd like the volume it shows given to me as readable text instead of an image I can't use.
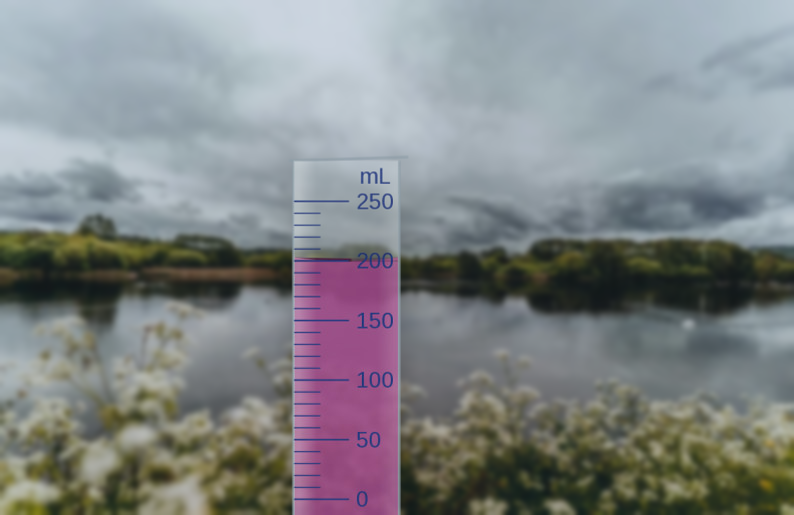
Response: 200 mL
